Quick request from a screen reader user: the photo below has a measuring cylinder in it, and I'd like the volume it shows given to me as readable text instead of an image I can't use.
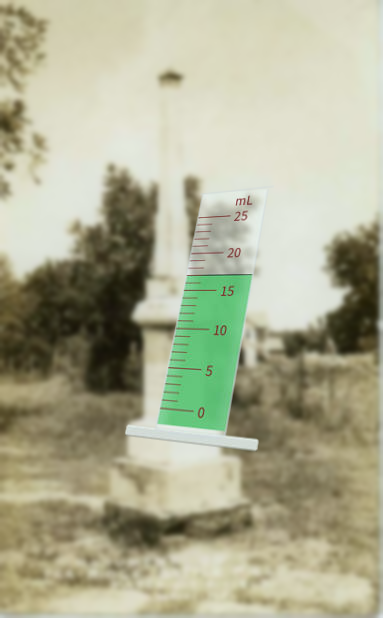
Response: 17 mL
